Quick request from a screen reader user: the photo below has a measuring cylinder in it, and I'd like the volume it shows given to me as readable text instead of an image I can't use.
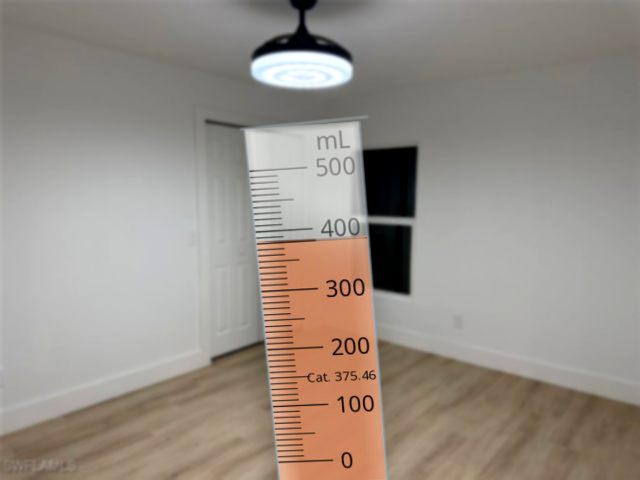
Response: 380 mL
